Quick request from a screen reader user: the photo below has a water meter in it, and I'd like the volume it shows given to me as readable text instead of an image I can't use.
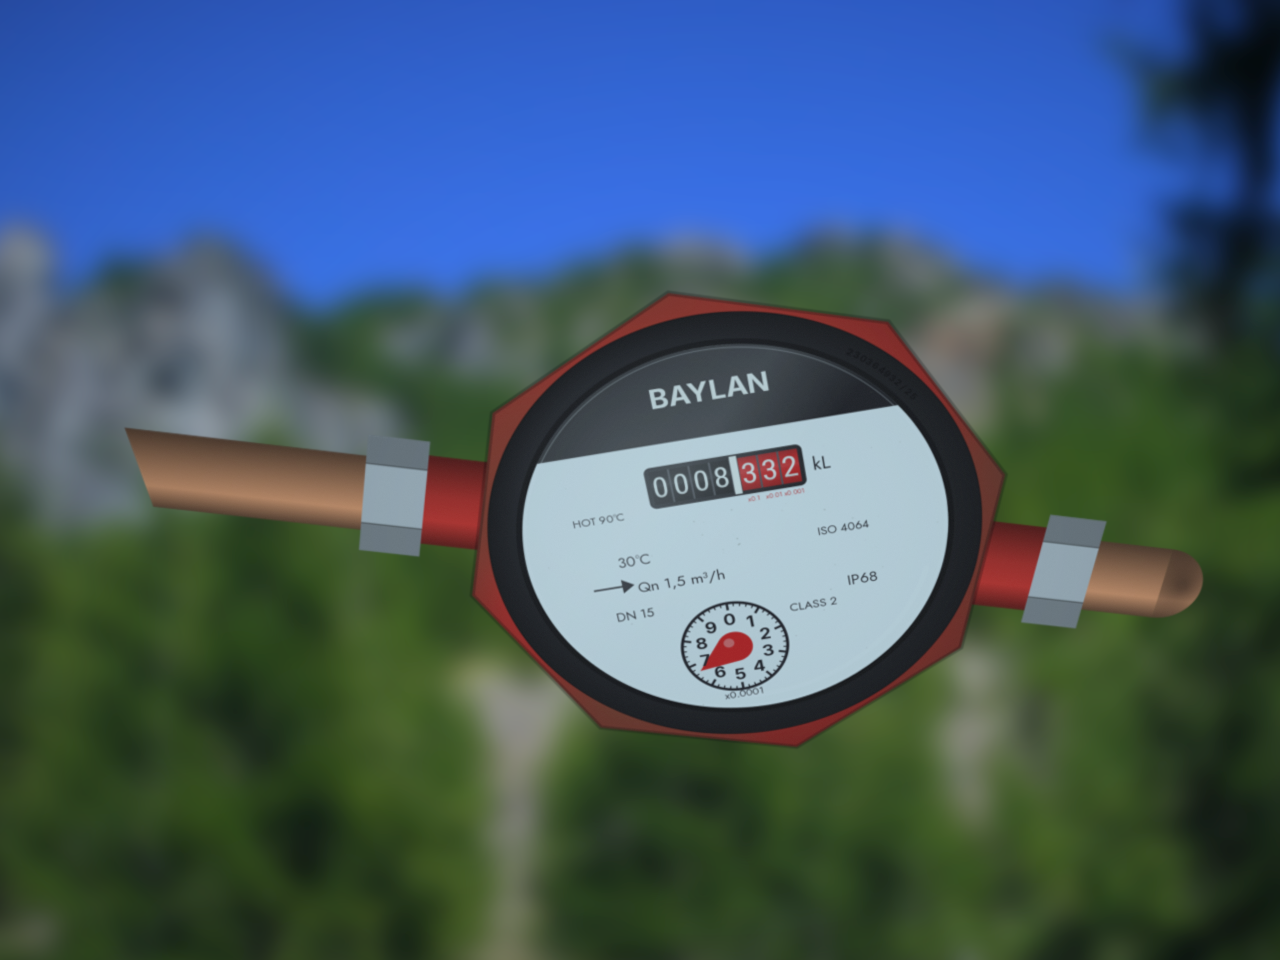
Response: 8.3326 kL
